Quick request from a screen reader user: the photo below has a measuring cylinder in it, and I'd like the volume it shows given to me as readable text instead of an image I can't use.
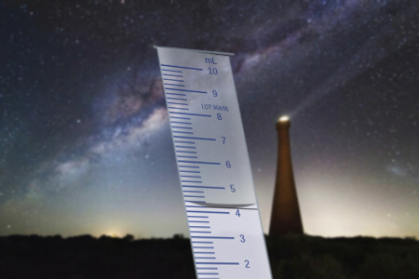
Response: 4.2 mL
